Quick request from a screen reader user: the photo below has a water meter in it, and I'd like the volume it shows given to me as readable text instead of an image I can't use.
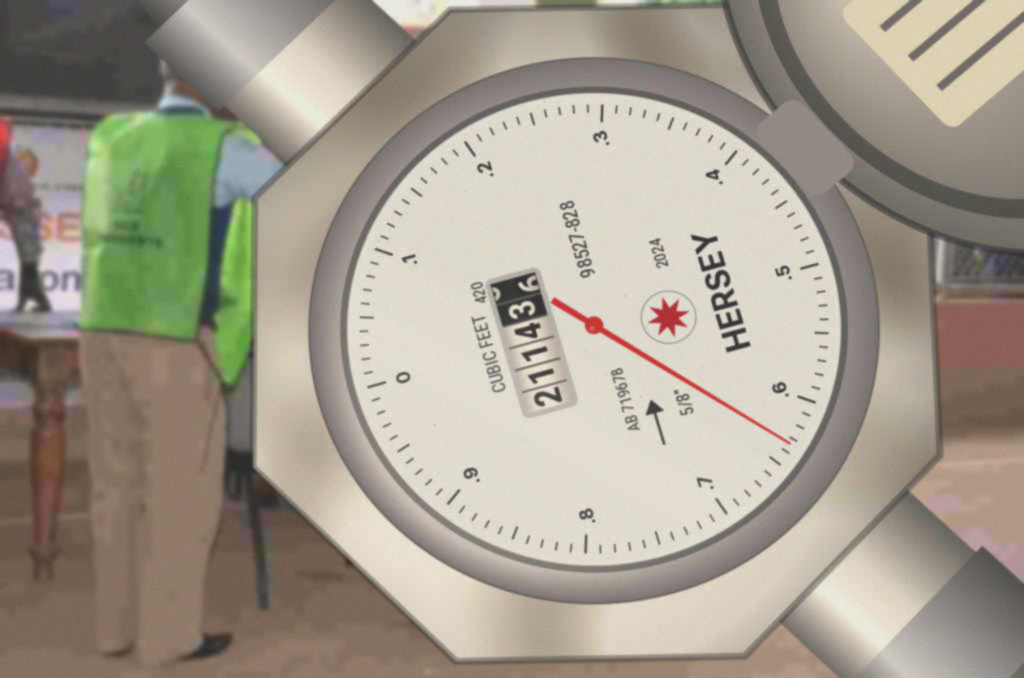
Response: 211435.63 ft³
